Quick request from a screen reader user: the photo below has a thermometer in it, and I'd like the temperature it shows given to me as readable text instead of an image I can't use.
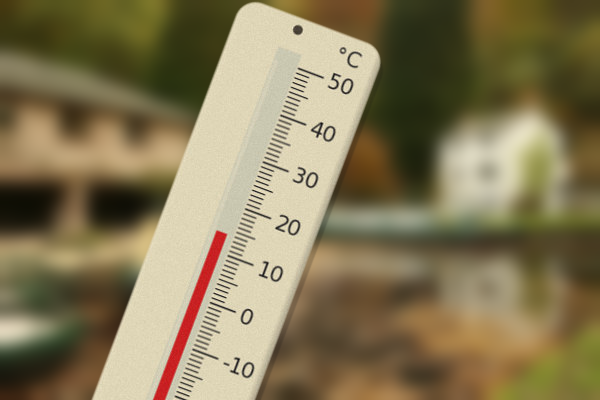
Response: 14 °C
